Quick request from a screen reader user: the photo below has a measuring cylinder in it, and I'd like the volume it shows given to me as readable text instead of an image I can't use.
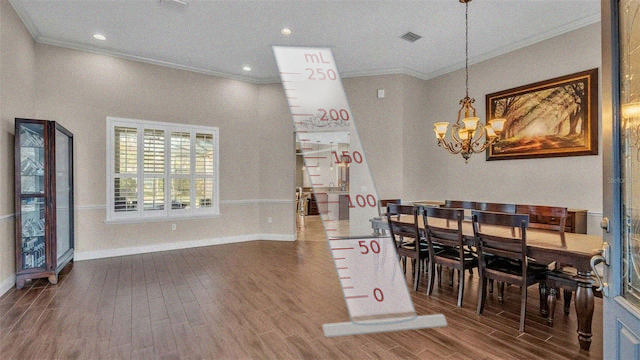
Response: 60 mL
